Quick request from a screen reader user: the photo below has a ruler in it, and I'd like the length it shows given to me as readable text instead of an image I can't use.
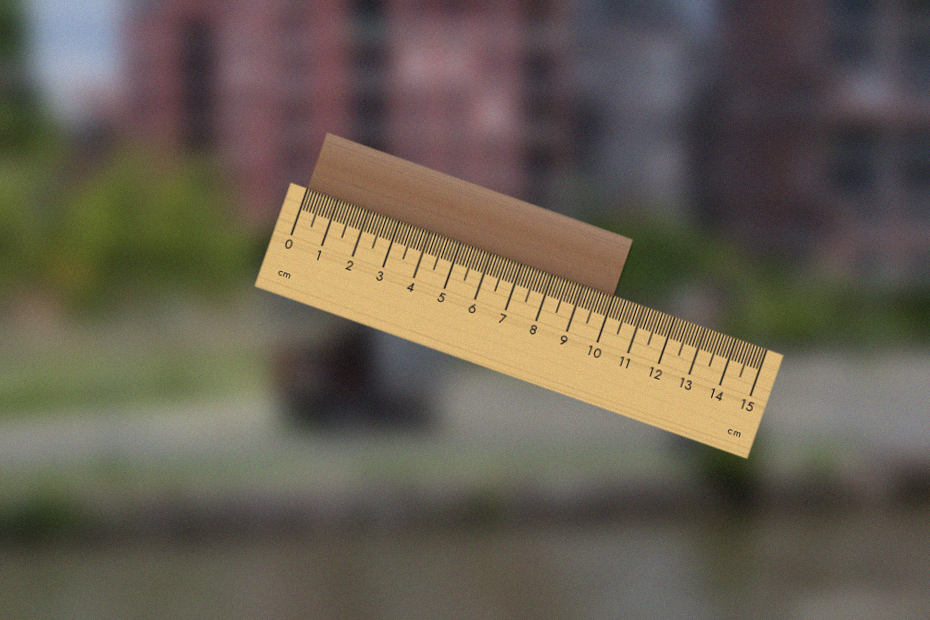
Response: 10 cm
